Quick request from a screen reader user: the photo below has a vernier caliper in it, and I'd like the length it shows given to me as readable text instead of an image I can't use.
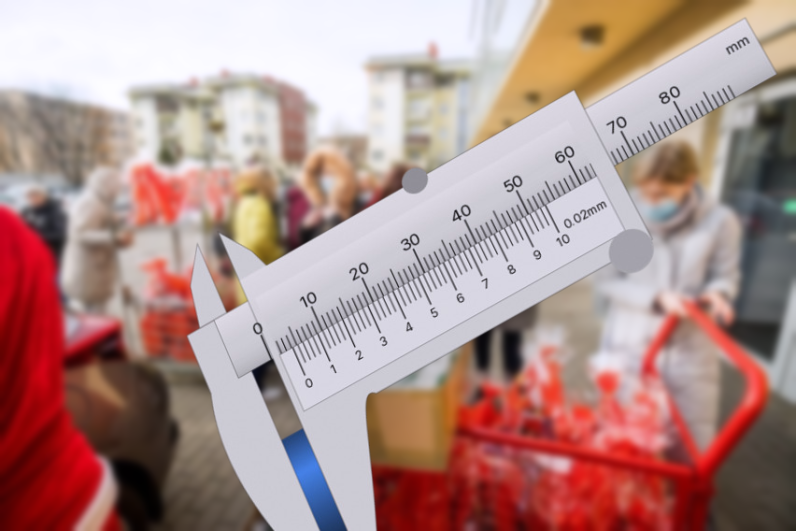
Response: 4.2 mm
